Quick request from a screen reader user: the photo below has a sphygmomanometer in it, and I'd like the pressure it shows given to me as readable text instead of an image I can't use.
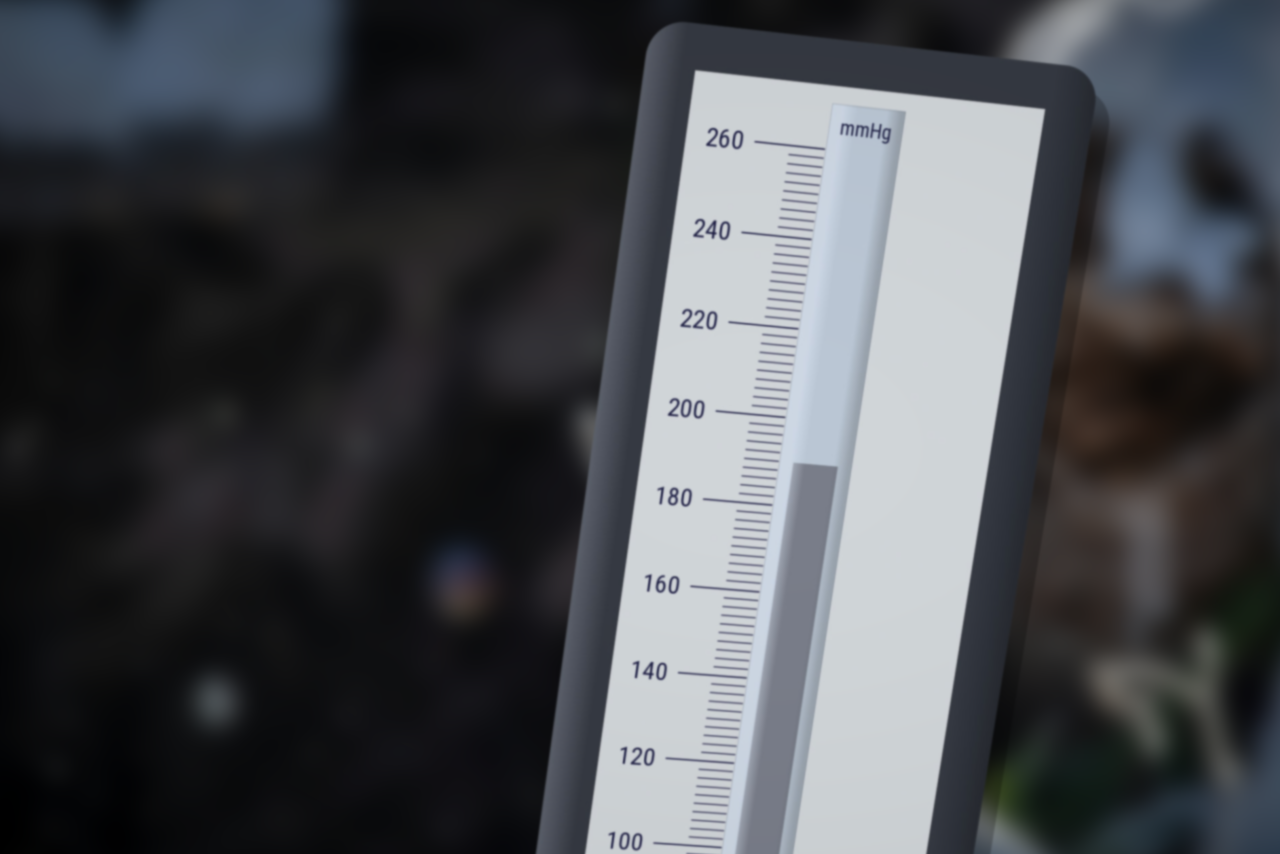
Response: 190 mmHg
